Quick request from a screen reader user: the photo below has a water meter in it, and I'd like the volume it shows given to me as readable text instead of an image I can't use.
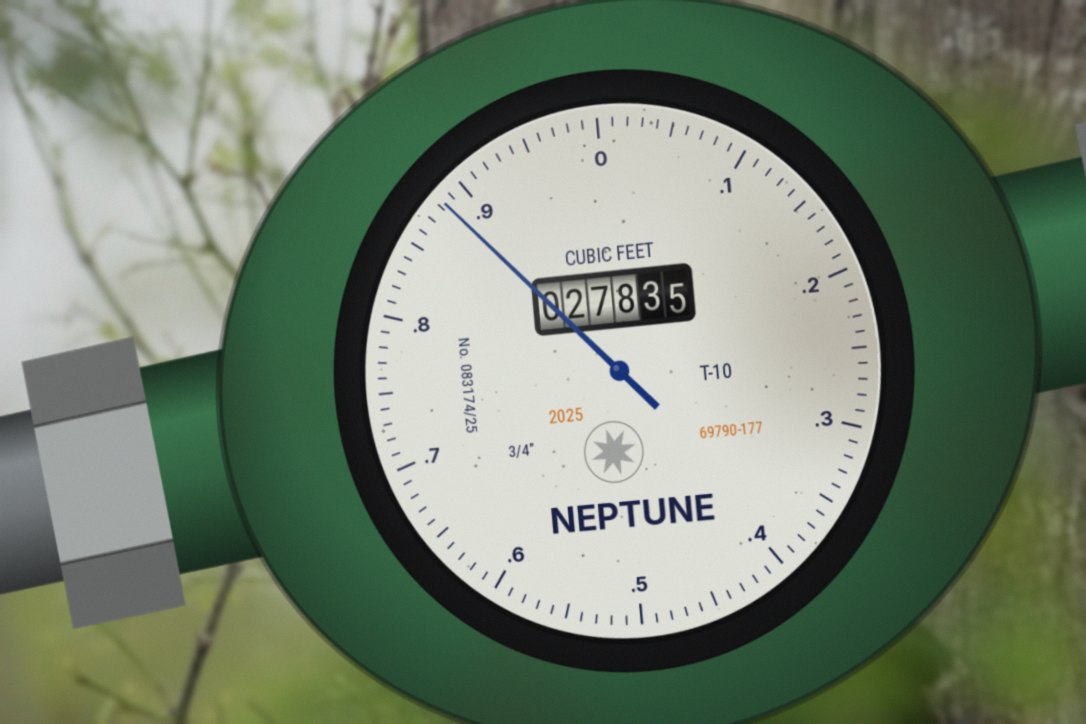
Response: 27834.88 ft³
